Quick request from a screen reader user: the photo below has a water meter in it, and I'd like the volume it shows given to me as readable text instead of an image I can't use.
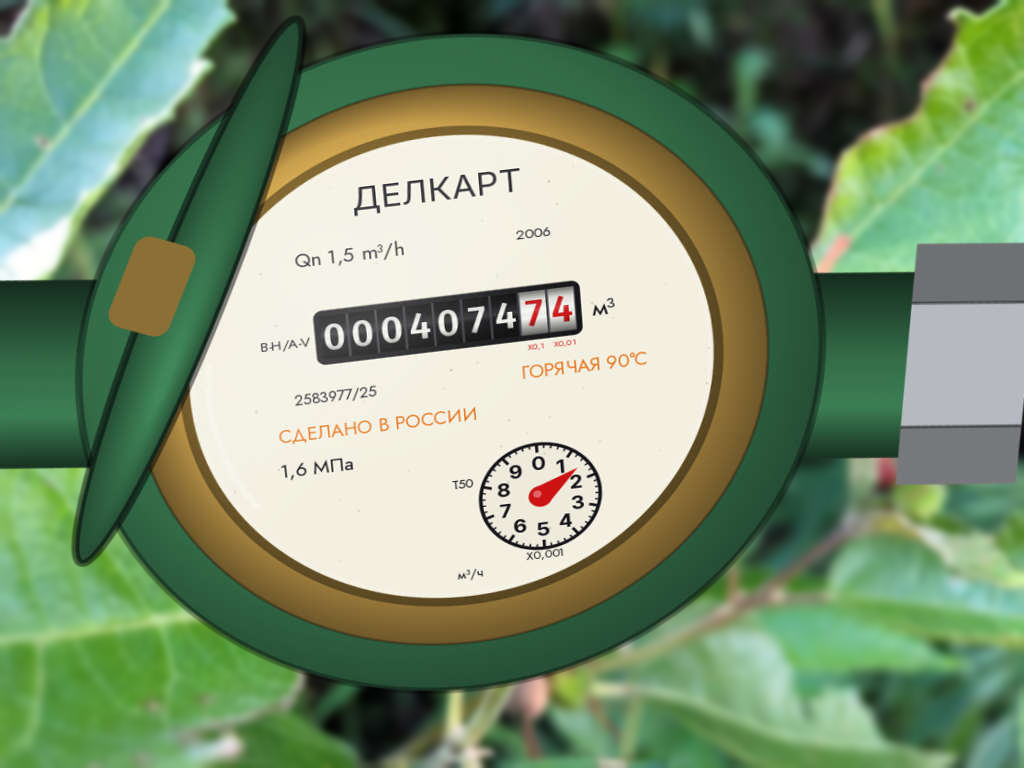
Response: 4074.741 m³
